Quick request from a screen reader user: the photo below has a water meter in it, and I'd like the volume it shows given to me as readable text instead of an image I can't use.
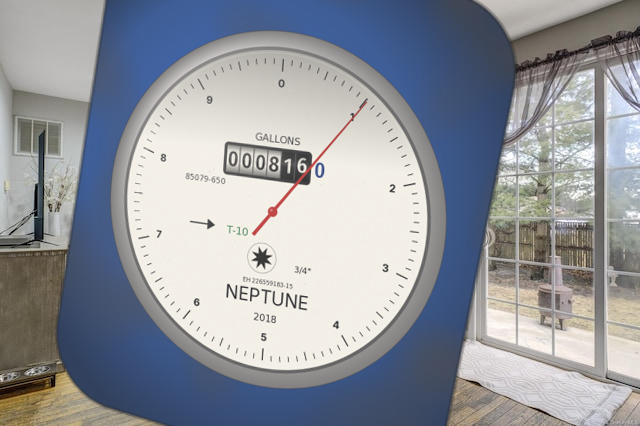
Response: 8161.0 gal
